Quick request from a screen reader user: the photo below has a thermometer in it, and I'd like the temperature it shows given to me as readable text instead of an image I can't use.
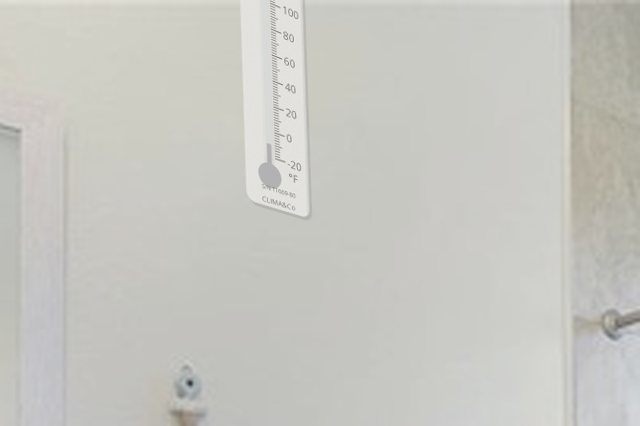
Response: -10 °F
